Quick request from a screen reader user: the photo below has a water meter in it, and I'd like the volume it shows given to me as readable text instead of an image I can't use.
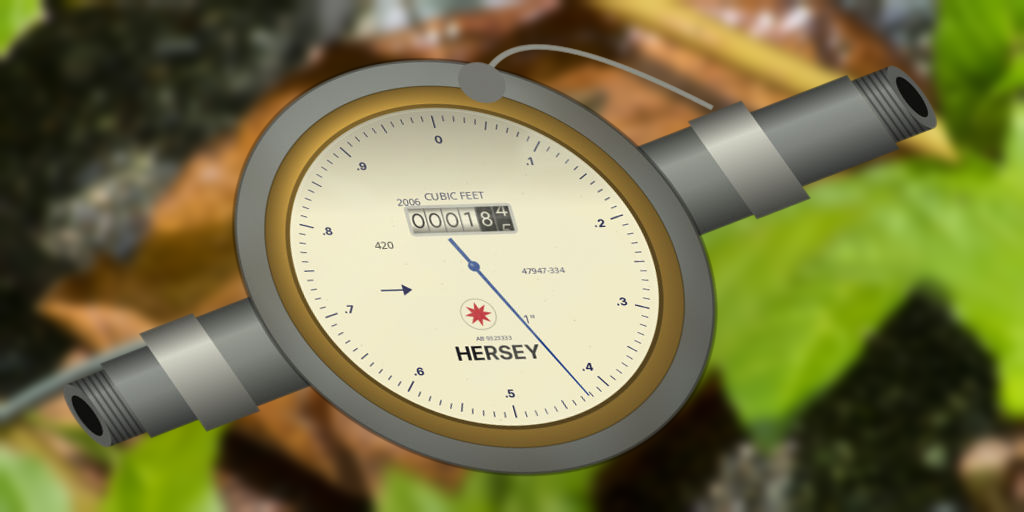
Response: 184.42 ft³
